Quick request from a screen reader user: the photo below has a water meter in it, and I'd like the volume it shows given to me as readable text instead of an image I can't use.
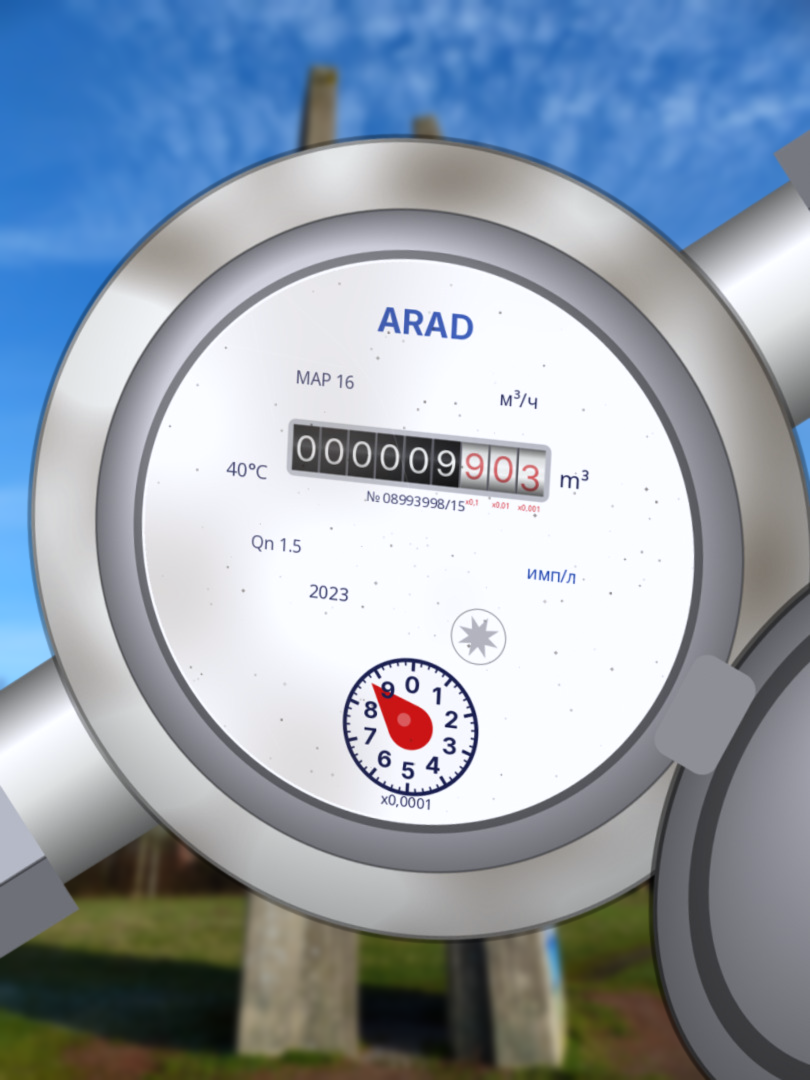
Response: 9.9028 m³
